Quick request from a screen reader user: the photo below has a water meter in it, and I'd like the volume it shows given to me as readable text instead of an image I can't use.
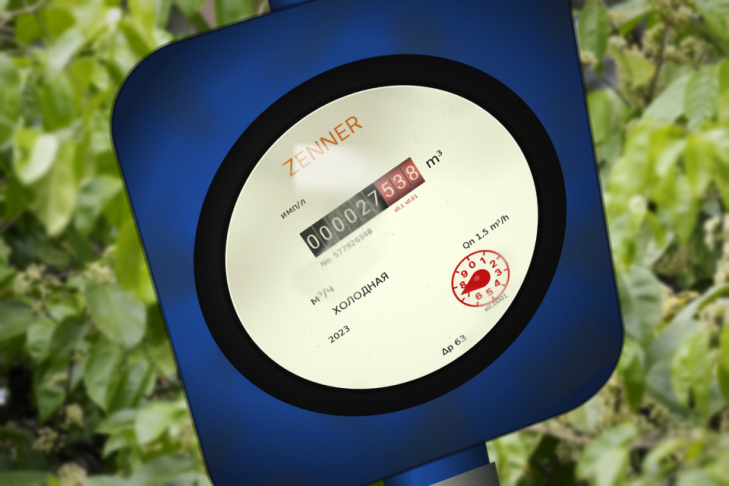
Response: 27.5387 m³
